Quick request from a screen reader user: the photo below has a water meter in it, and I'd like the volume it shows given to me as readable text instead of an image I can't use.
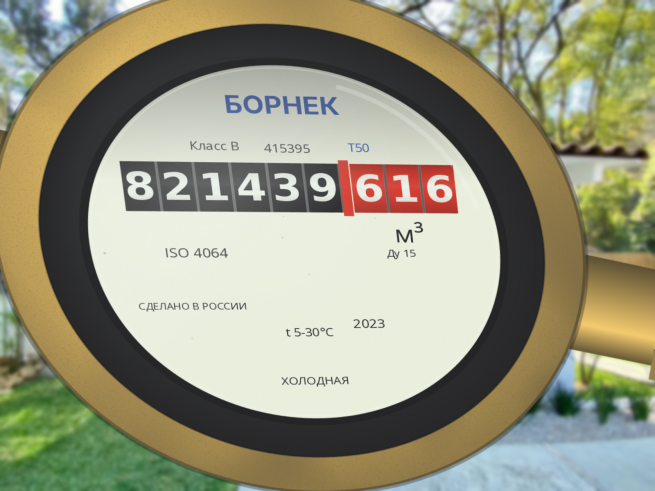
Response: 821439.616 m³
